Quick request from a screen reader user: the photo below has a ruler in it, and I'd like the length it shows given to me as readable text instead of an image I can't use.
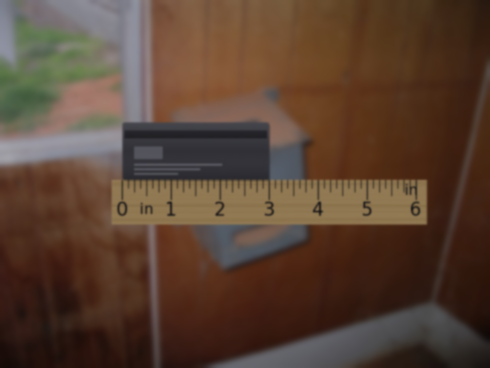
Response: 3 in
